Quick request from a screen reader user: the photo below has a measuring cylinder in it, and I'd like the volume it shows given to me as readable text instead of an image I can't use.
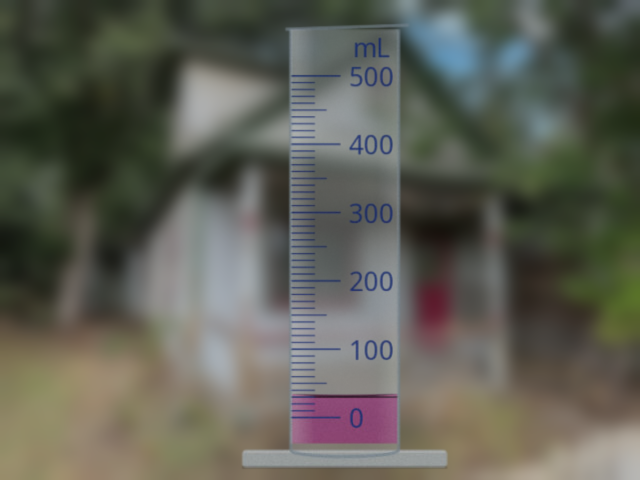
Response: 30 mL
